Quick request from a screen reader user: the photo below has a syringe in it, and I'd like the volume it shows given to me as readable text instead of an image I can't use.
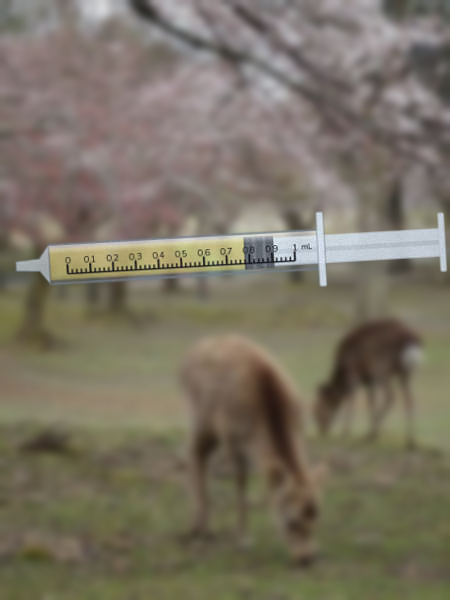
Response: 0.78 mL
